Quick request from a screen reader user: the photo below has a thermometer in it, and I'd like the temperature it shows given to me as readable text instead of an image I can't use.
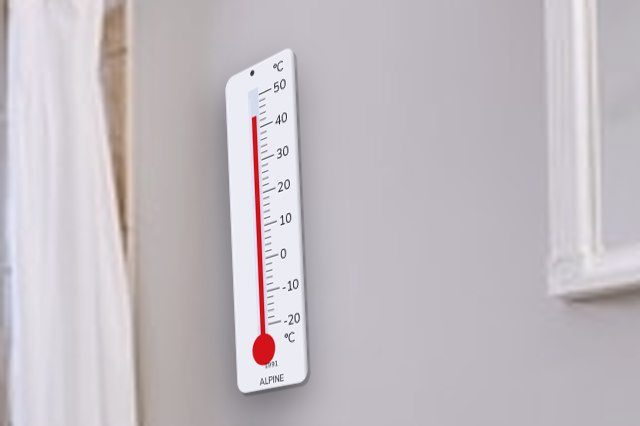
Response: 44 °C
